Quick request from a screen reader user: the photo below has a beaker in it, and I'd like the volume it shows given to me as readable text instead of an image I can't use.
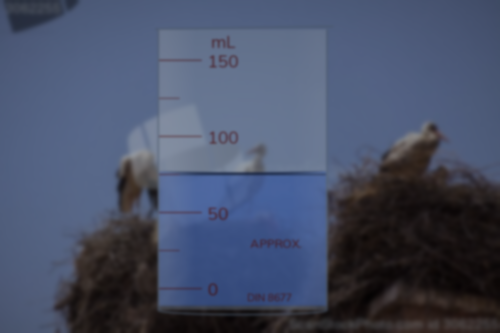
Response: 75 mL
